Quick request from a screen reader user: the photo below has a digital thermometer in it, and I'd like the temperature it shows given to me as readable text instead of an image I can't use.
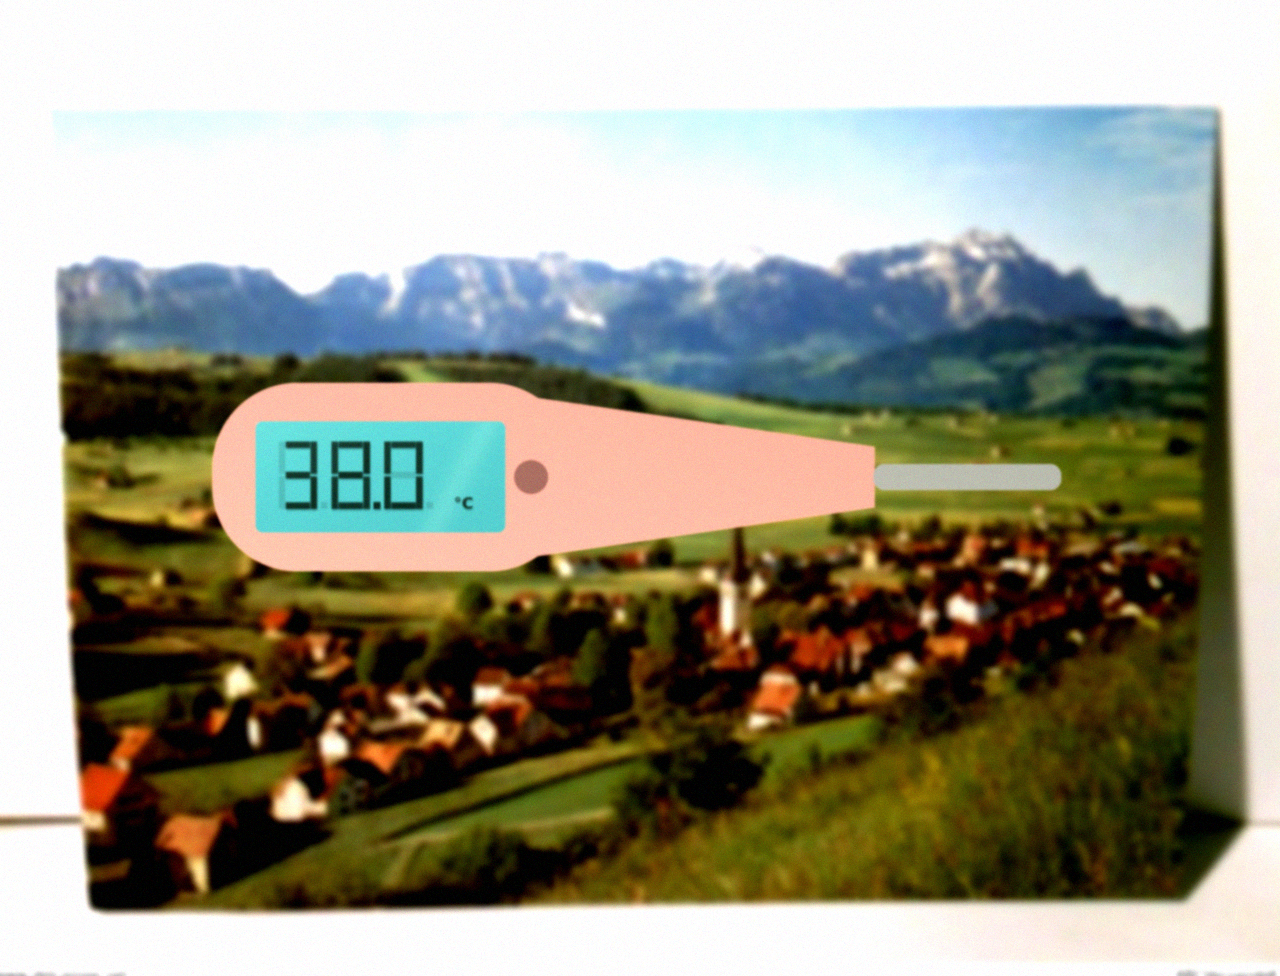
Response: 38.0 °C
